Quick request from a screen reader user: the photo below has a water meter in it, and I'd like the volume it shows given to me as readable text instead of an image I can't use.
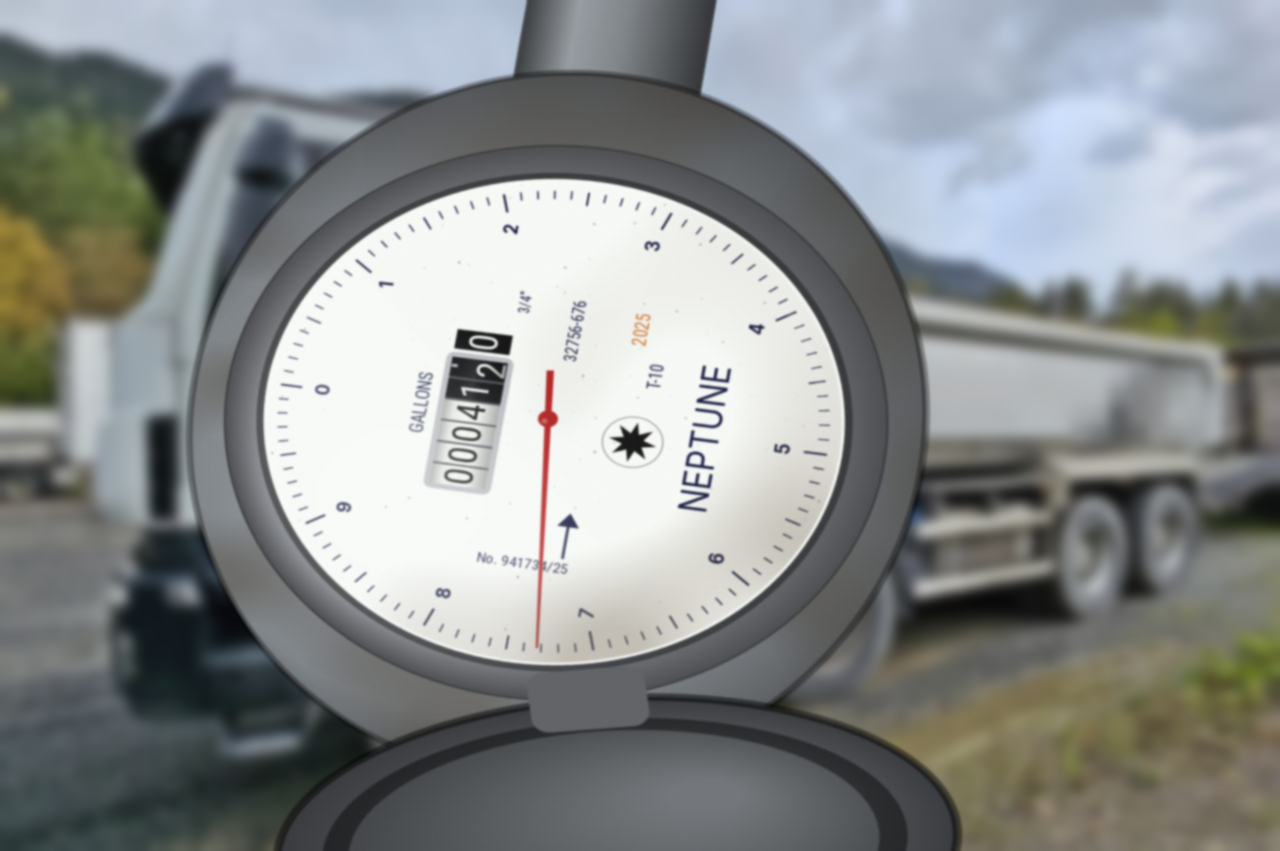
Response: 4117.3 gal
